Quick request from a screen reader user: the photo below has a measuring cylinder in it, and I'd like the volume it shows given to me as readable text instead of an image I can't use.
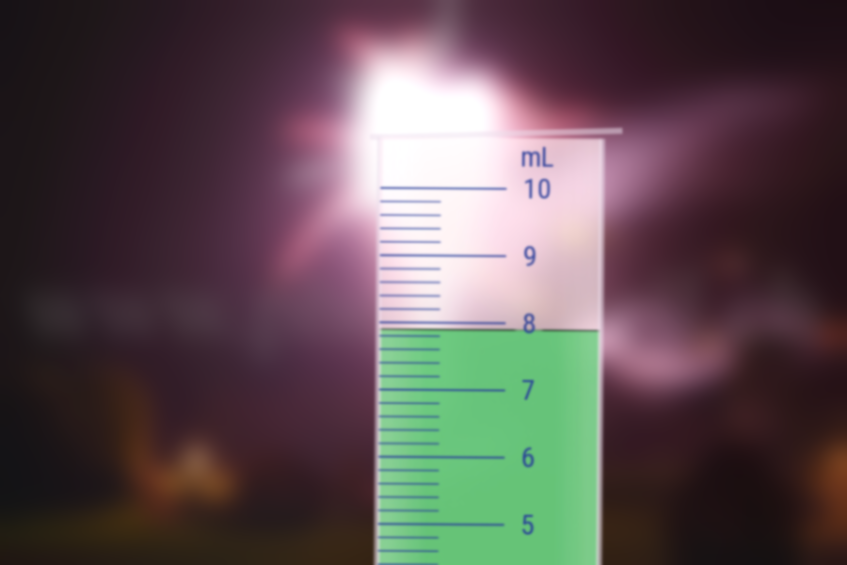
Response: 7.9 mL
